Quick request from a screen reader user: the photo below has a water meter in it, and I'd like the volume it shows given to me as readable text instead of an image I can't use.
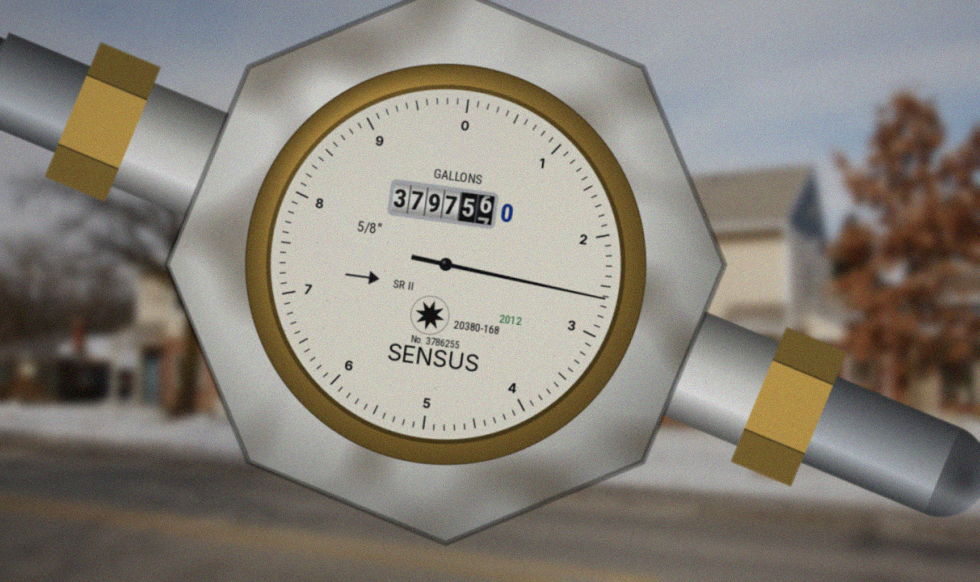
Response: 3797562.6 gal
